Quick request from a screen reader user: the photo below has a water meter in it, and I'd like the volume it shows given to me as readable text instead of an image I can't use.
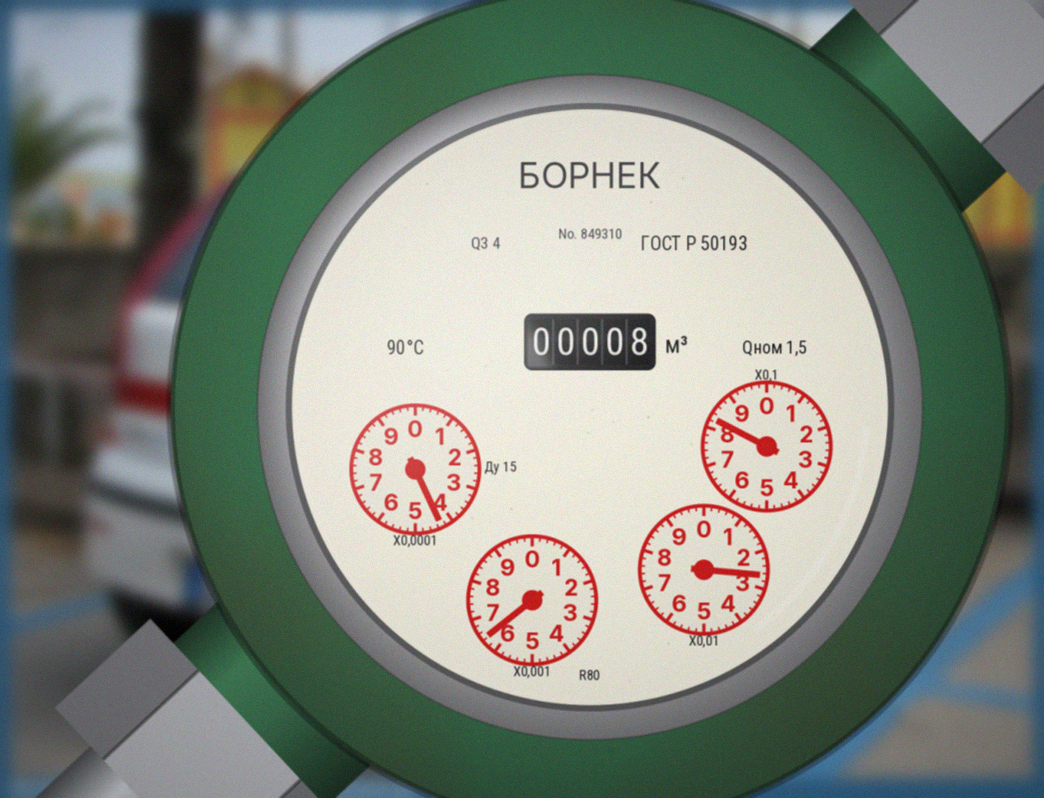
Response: 8.8264 m³
